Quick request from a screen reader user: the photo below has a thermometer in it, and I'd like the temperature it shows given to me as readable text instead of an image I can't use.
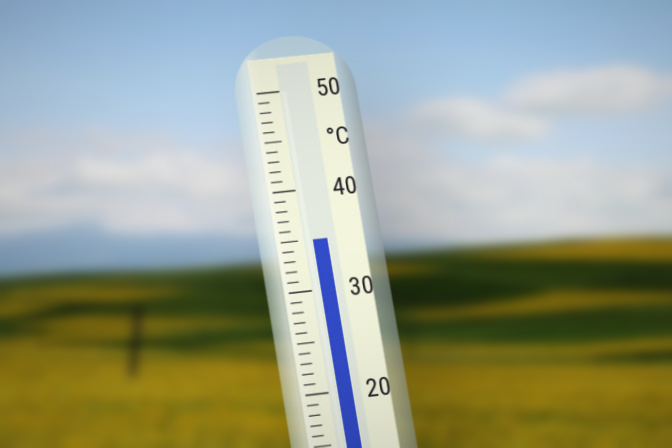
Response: 35 °C
